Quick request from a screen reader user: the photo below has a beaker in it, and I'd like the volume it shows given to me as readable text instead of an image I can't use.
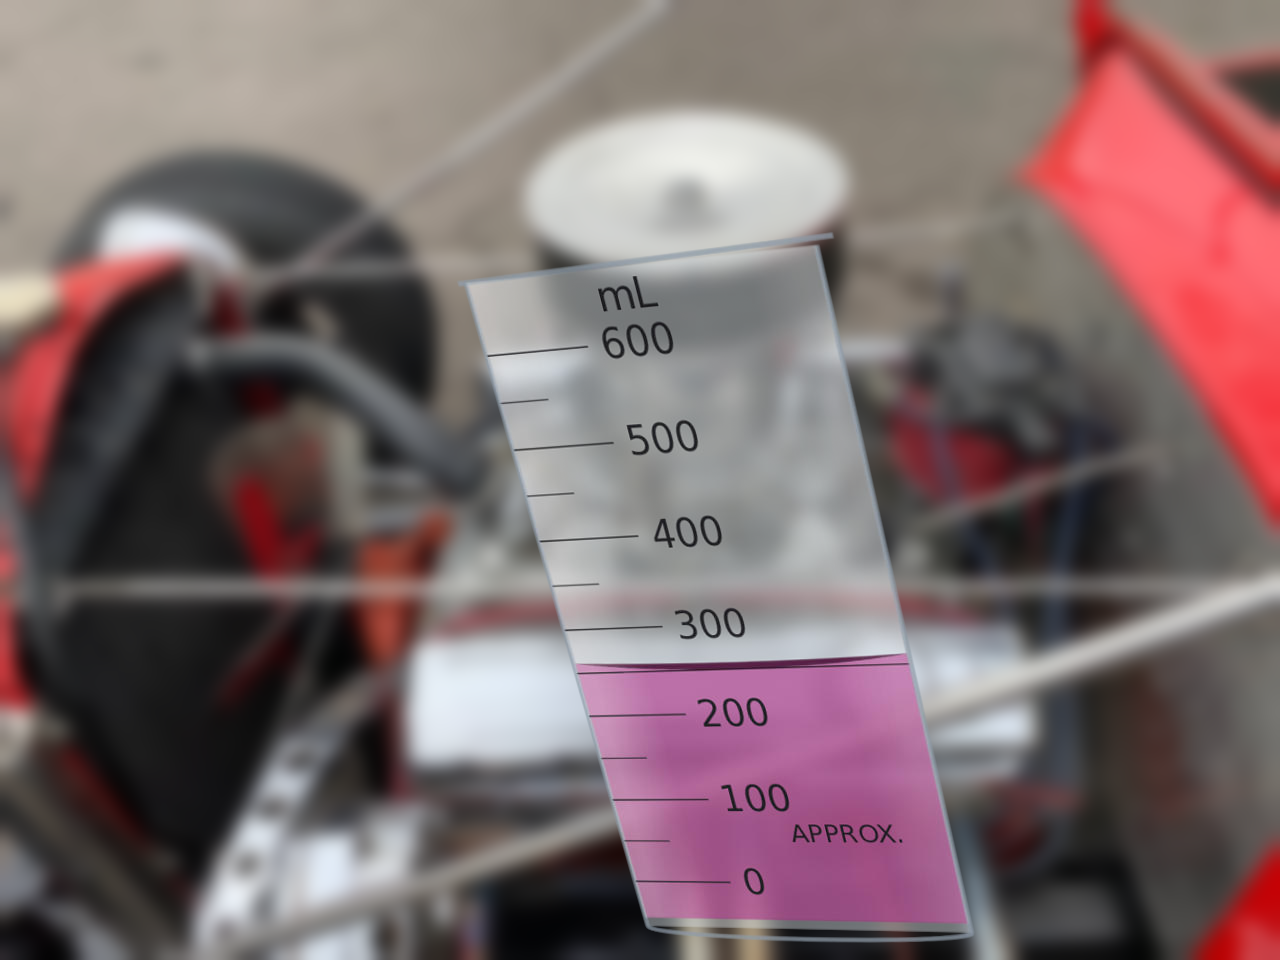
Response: 250 mL
